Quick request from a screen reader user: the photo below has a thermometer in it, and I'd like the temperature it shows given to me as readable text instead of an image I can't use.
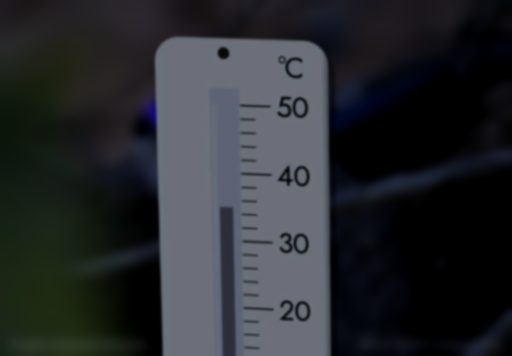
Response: 35 °C
